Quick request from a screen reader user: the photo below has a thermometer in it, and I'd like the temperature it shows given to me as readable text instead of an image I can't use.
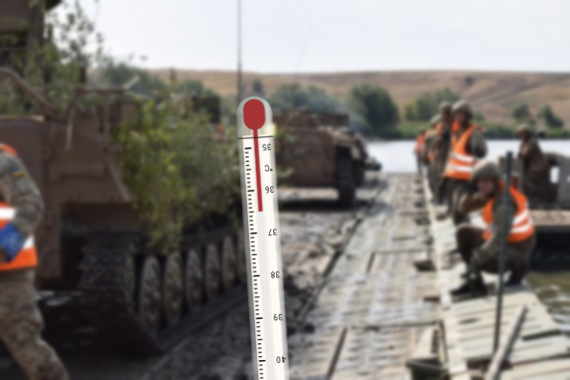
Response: 36.5 °C
